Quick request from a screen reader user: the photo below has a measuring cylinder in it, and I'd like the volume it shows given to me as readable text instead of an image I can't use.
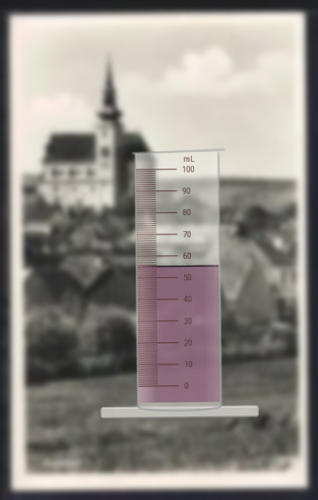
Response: 55 mL
